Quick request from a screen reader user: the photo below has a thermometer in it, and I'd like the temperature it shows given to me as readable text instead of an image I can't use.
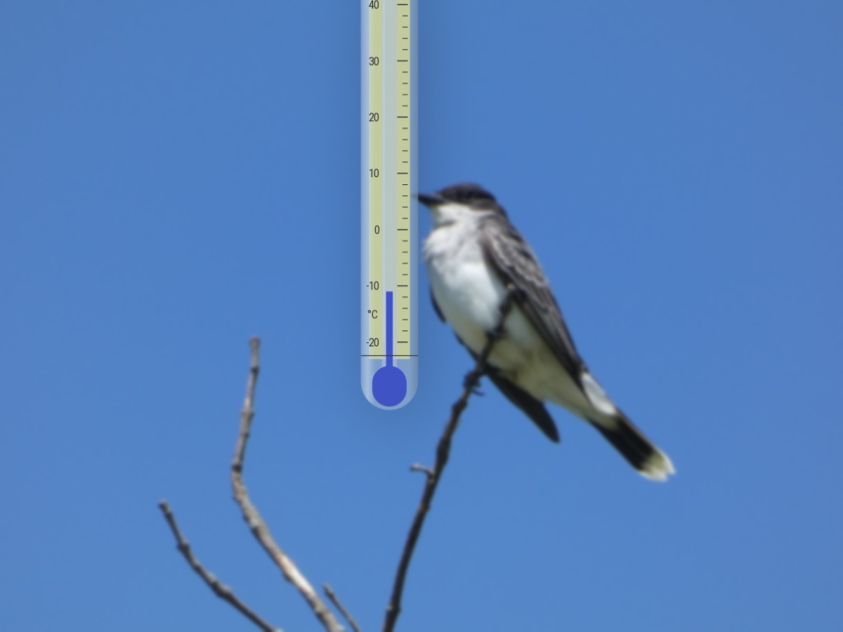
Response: -11 °C
